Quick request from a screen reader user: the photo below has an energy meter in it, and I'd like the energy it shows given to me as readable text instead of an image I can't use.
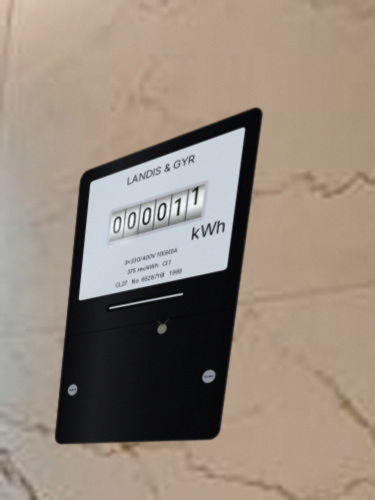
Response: 11 kWh
